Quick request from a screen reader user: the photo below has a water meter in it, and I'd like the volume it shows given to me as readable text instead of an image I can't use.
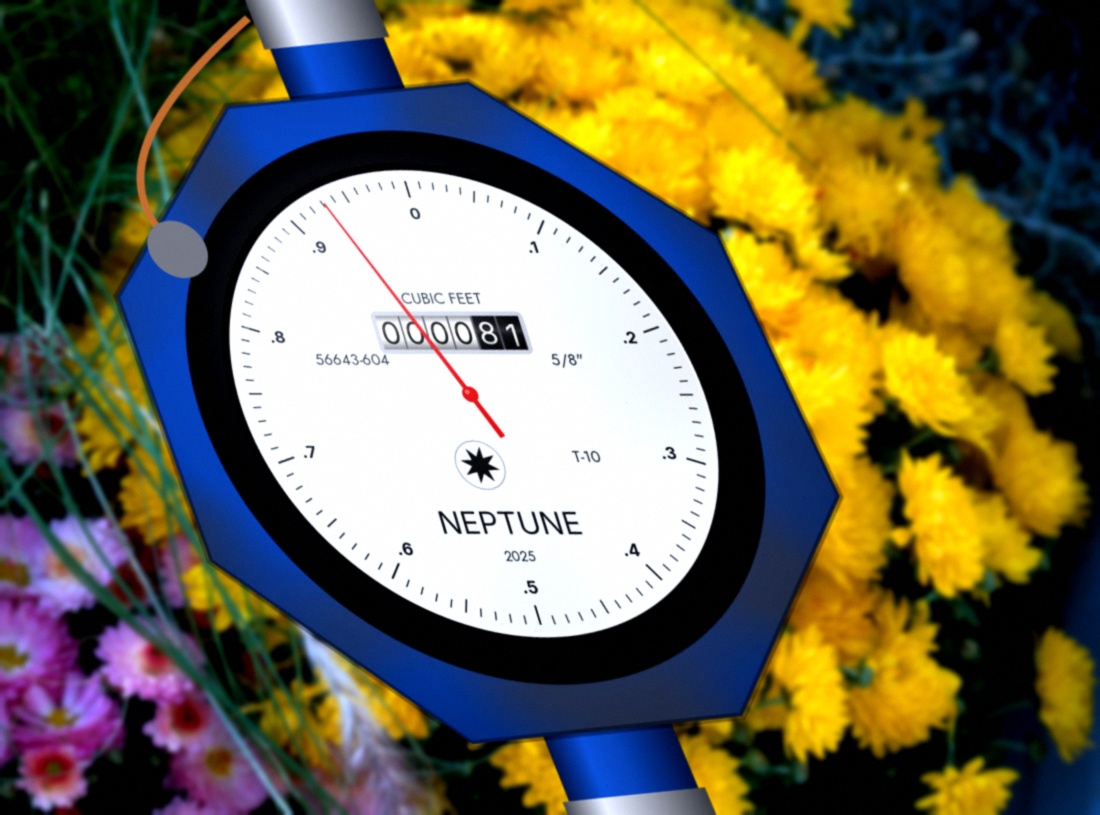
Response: 80.93 ft³
